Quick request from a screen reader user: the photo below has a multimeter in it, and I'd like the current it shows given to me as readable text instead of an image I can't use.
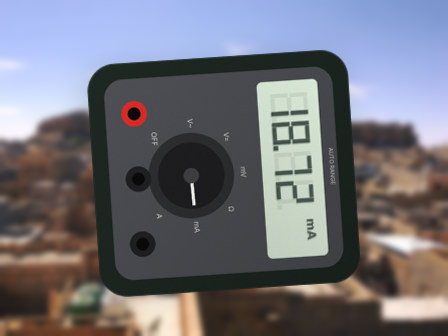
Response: 18.72 mA
